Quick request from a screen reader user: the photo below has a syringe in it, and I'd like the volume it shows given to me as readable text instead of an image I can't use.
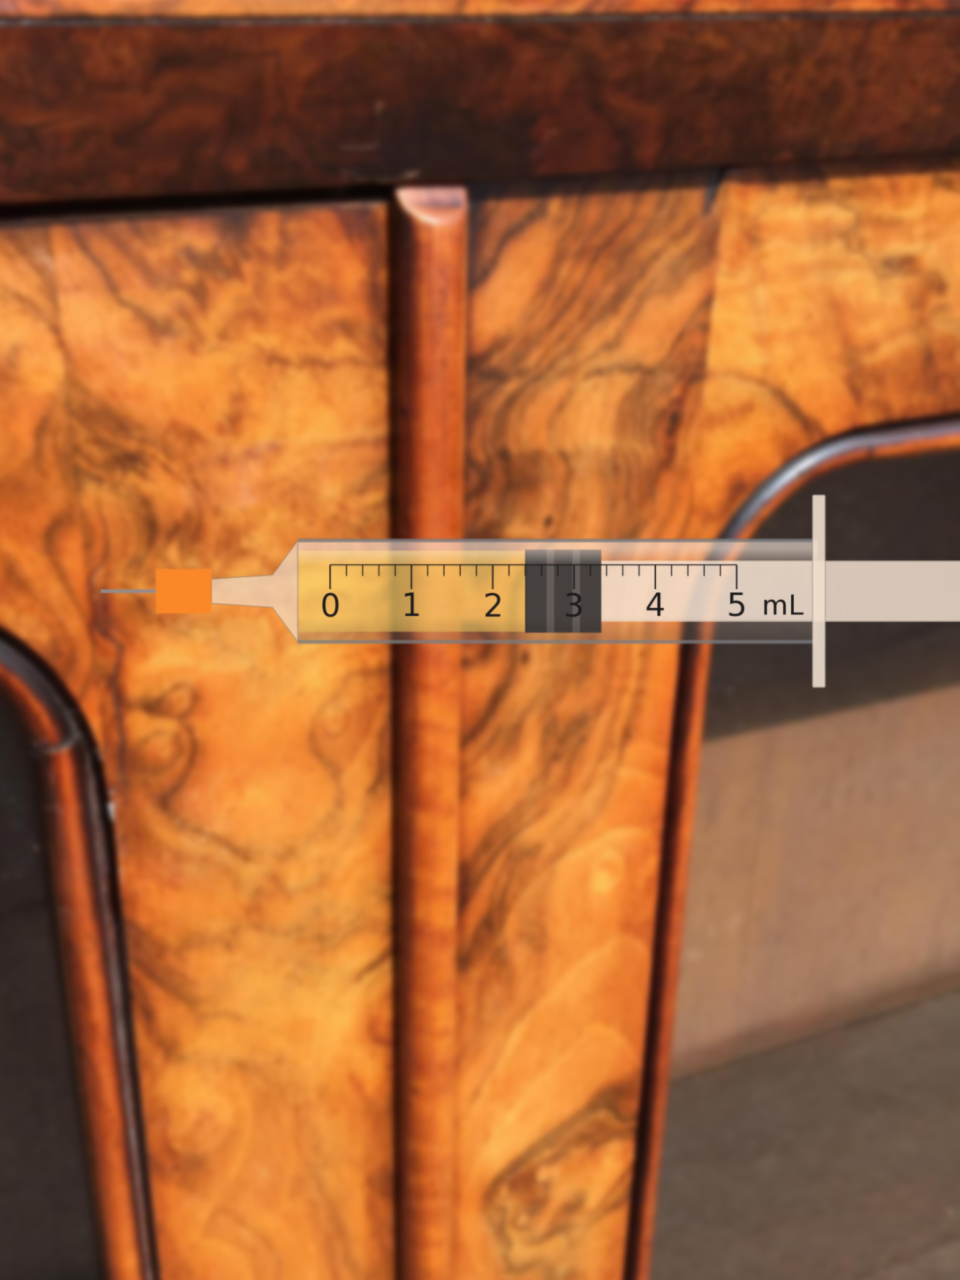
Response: 2.4 mL
